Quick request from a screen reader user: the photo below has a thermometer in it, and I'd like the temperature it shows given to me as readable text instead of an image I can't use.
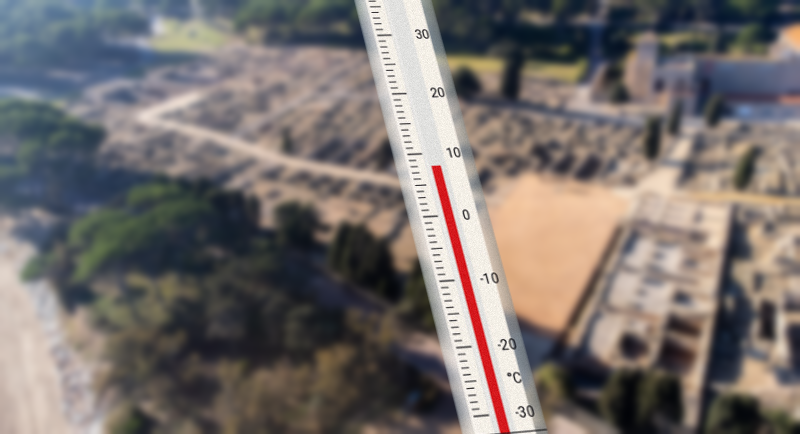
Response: 8 °C
